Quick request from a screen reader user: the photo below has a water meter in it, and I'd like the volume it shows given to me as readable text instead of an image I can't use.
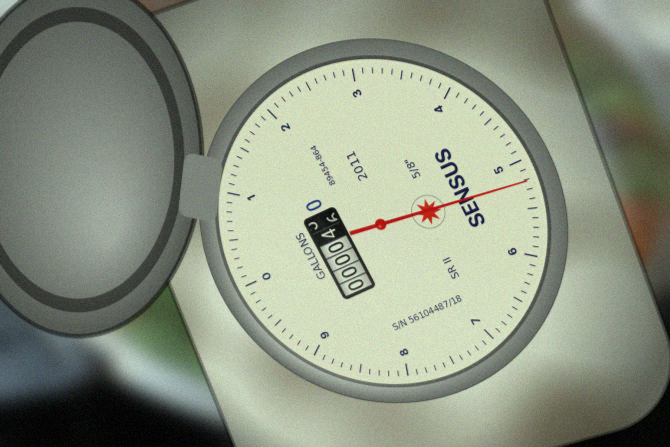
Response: 455.2 gal
